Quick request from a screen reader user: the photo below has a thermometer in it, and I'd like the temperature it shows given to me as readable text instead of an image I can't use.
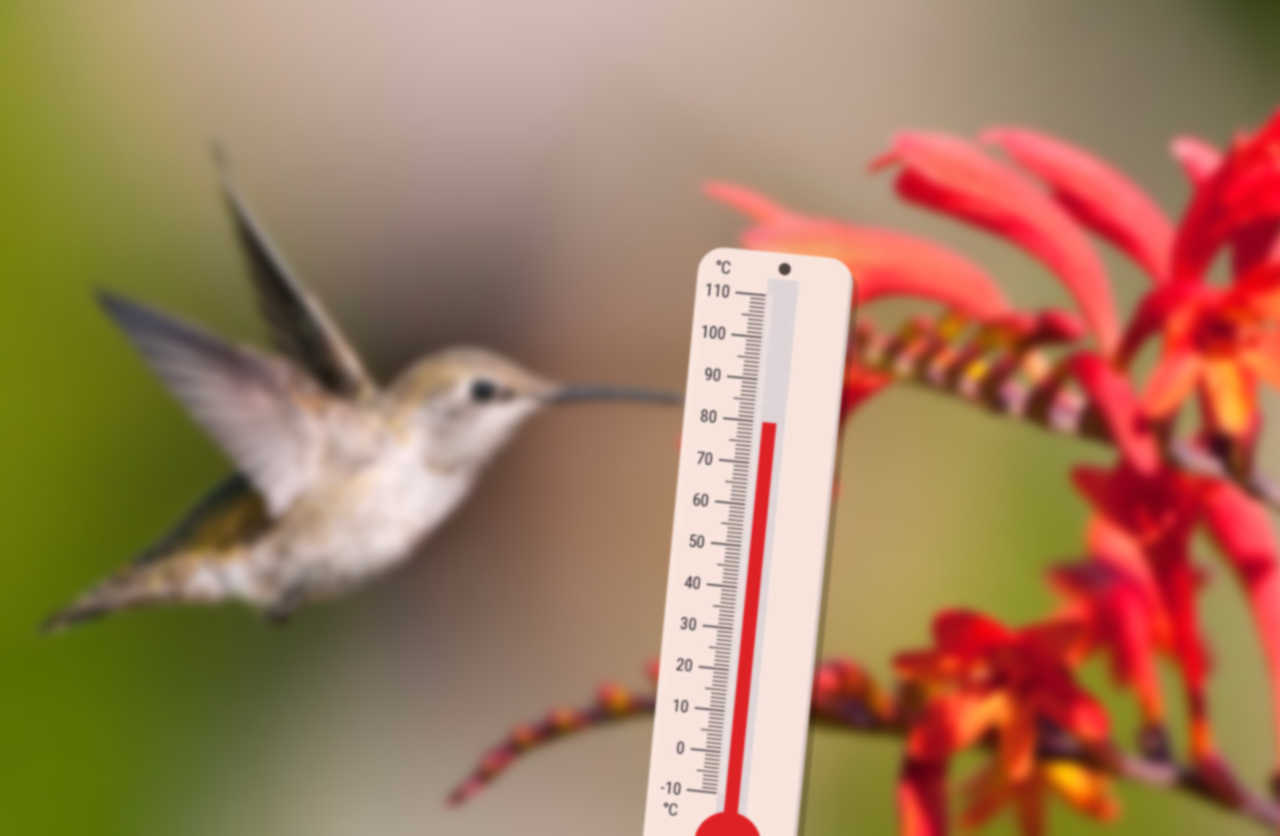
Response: 80 °C
